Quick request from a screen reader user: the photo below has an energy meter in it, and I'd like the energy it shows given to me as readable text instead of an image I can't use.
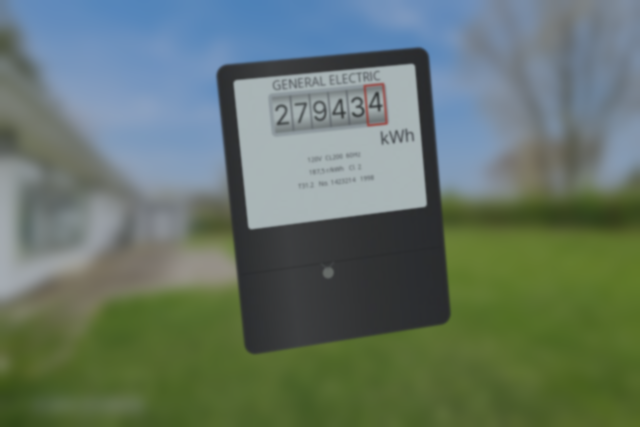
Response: 27943.4 kWh
